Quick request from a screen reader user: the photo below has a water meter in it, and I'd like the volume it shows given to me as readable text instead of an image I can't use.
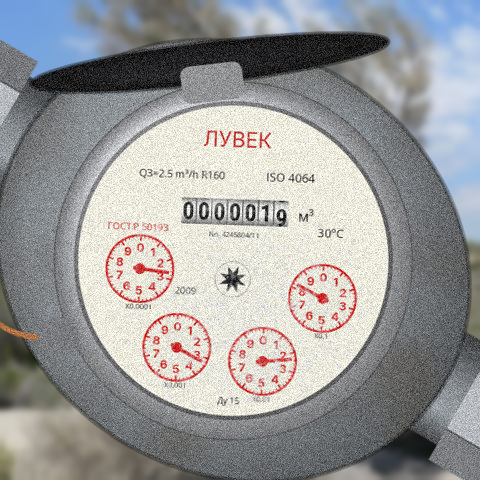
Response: 18.8232 m³
